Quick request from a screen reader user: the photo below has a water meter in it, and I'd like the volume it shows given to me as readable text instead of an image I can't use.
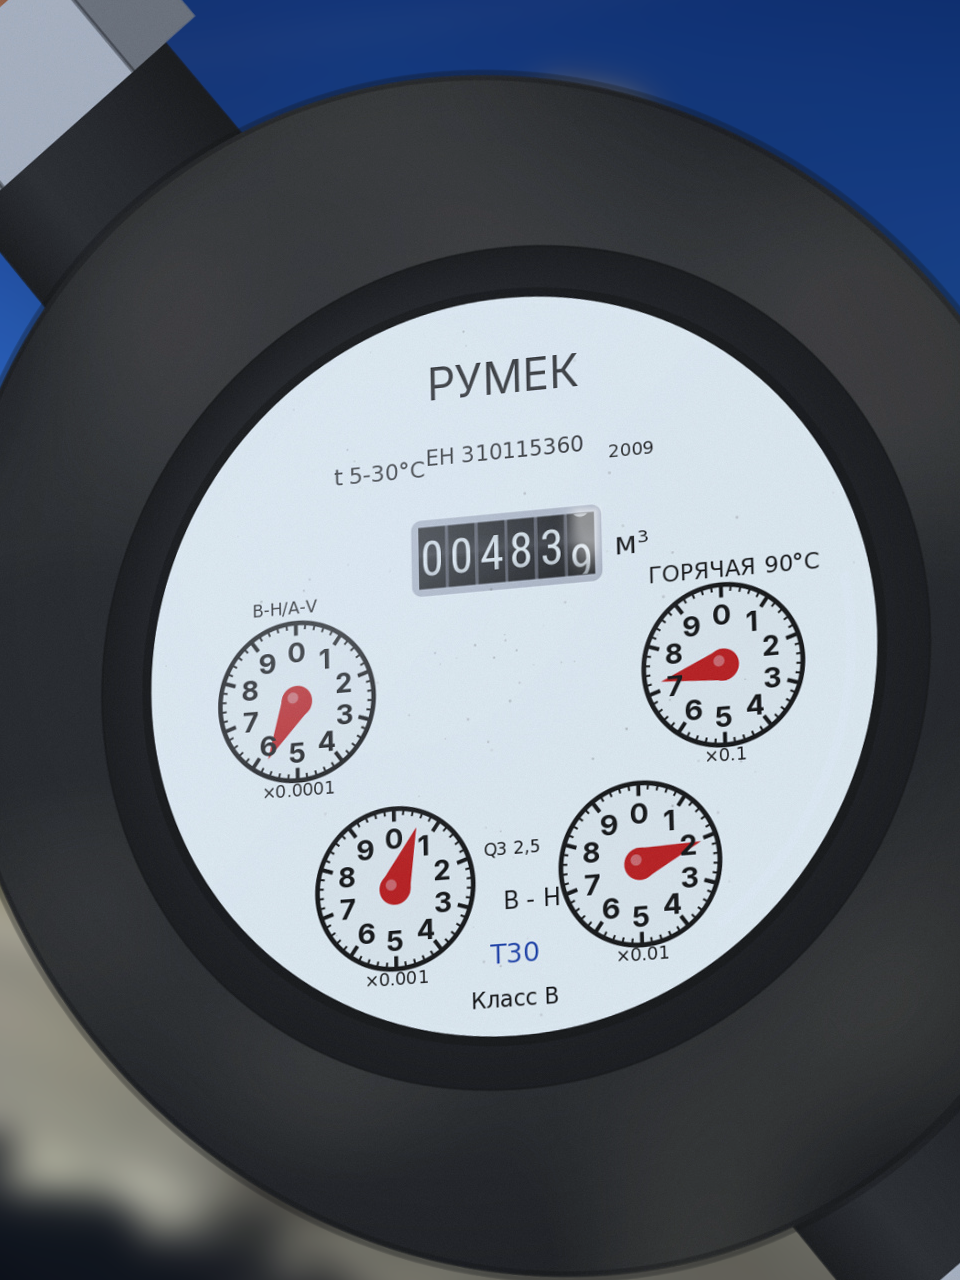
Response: 4838.7205 m³
